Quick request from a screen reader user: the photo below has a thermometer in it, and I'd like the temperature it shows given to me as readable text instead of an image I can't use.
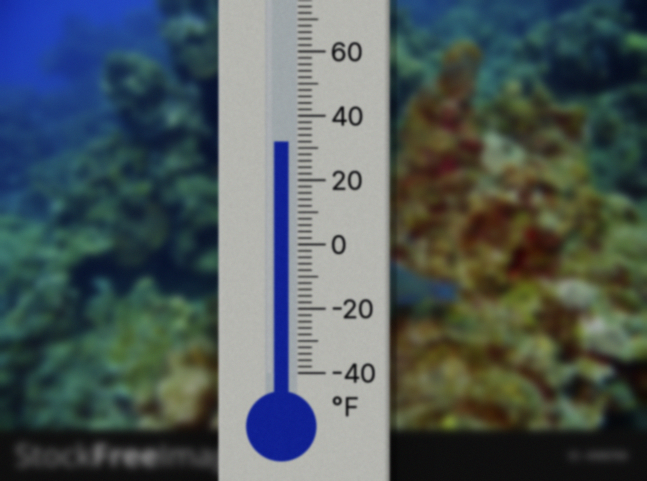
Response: 32 °F
